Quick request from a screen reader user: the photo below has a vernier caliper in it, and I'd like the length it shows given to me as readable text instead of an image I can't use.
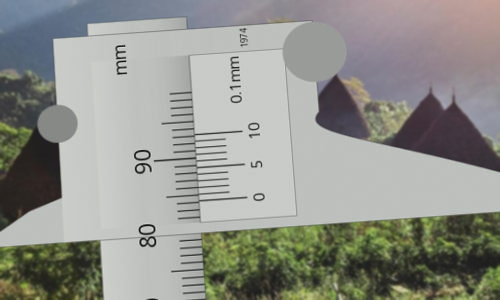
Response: 84.2 mm
